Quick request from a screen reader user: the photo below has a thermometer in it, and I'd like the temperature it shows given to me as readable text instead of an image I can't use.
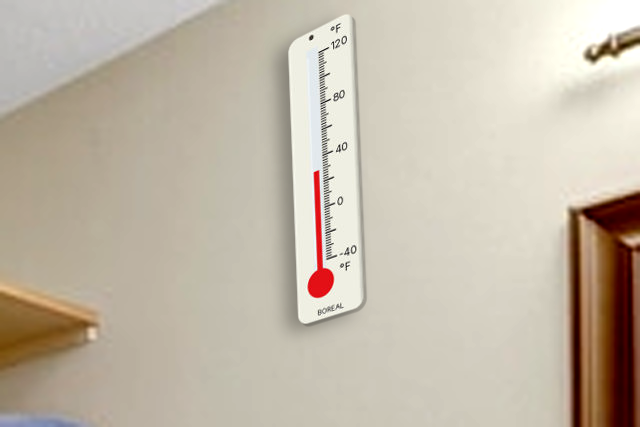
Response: 30 °F
